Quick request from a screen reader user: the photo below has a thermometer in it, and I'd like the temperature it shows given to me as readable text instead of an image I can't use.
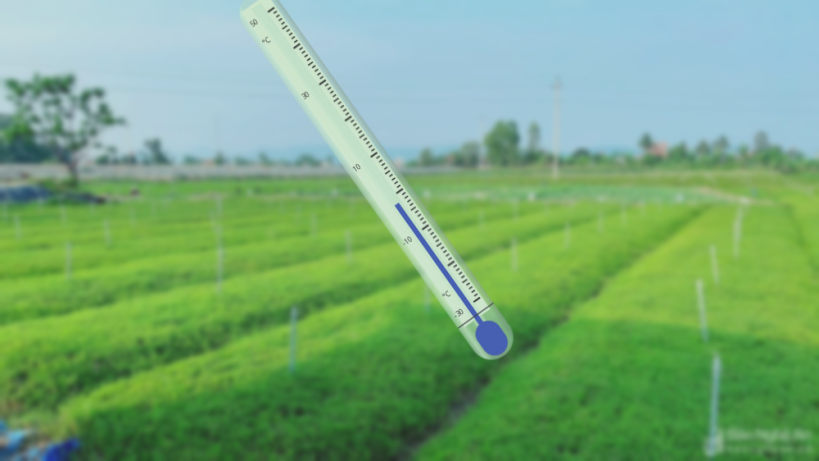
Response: -2 °C
